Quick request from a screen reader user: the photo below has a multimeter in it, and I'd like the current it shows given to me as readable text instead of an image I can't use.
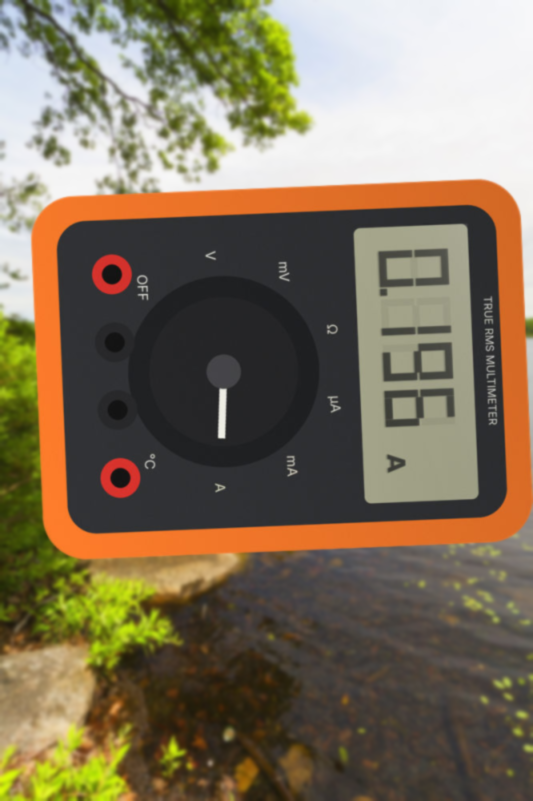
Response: 0.196 A
